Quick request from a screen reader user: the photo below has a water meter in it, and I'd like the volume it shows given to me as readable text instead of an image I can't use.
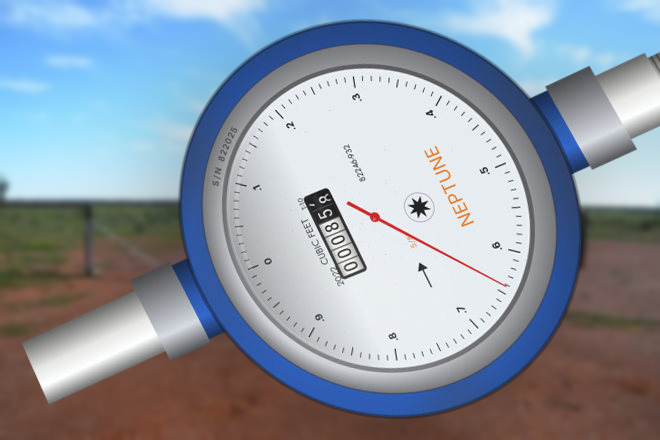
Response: 857.64 ft³
